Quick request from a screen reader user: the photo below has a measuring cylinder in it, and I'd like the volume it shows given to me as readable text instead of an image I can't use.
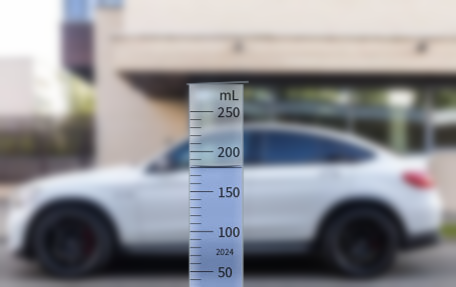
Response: 180 mL
